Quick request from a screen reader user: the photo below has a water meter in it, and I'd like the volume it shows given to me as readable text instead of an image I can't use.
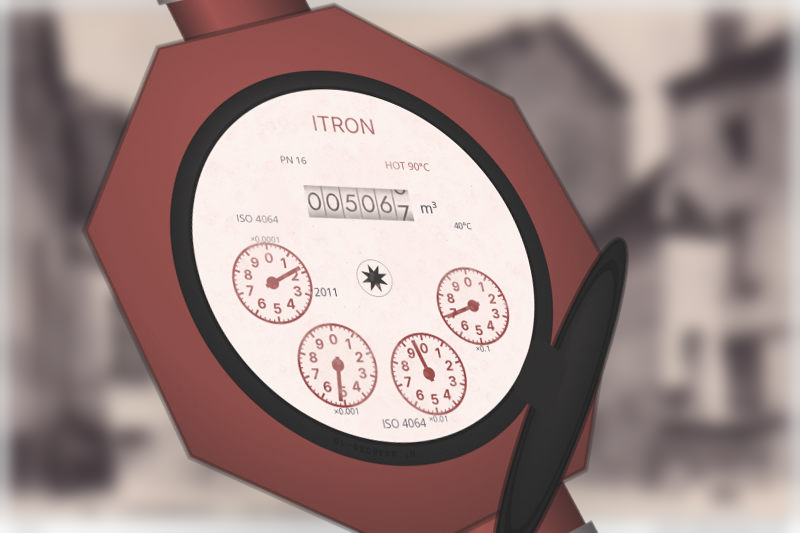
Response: 5066.6951 m³
